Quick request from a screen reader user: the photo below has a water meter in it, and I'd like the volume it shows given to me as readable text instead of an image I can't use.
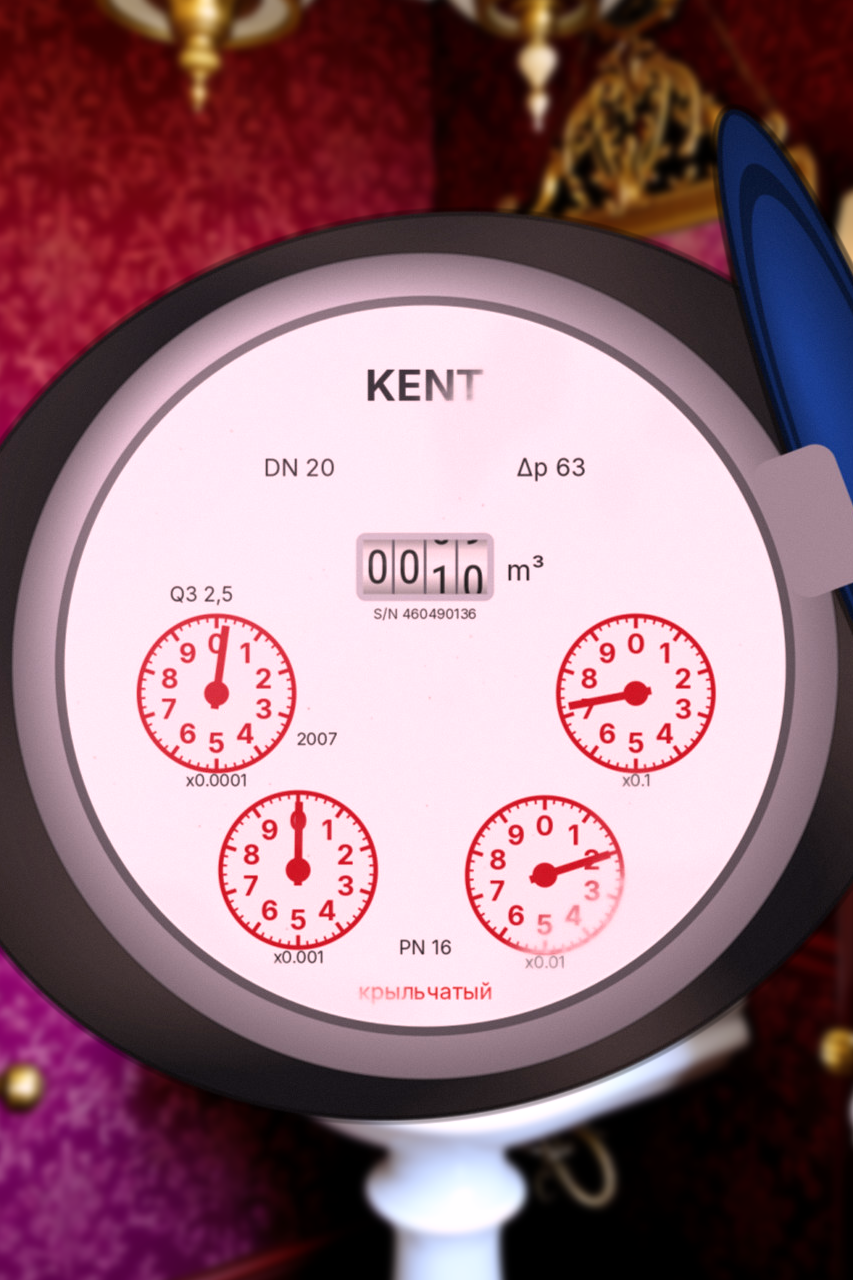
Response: 9.7200 m³
